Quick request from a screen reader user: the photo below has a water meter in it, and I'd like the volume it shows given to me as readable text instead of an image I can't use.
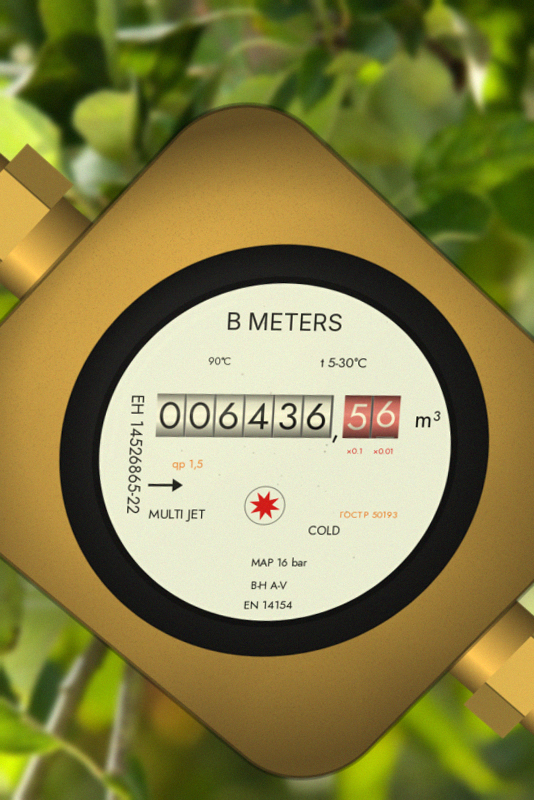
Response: 6436.56 m³
